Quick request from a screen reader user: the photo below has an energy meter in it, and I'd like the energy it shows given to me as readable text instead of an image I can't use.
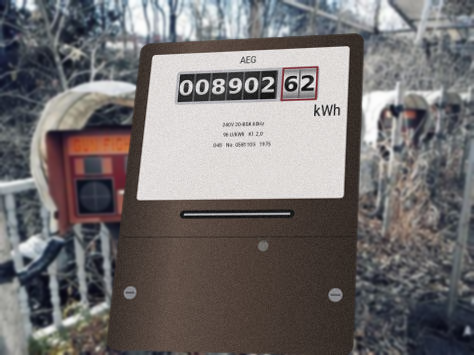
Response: 8902.62 kWh
